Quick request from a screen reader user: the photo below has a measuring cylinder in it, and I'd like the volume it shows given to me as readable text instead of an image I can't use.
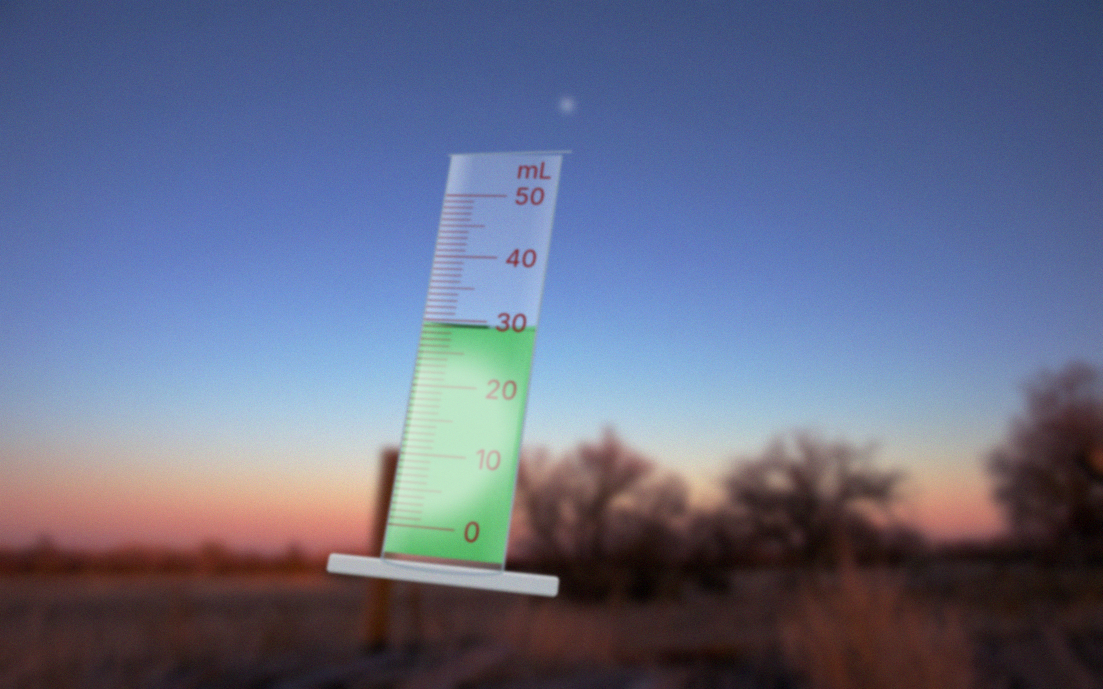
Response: 29 mL
